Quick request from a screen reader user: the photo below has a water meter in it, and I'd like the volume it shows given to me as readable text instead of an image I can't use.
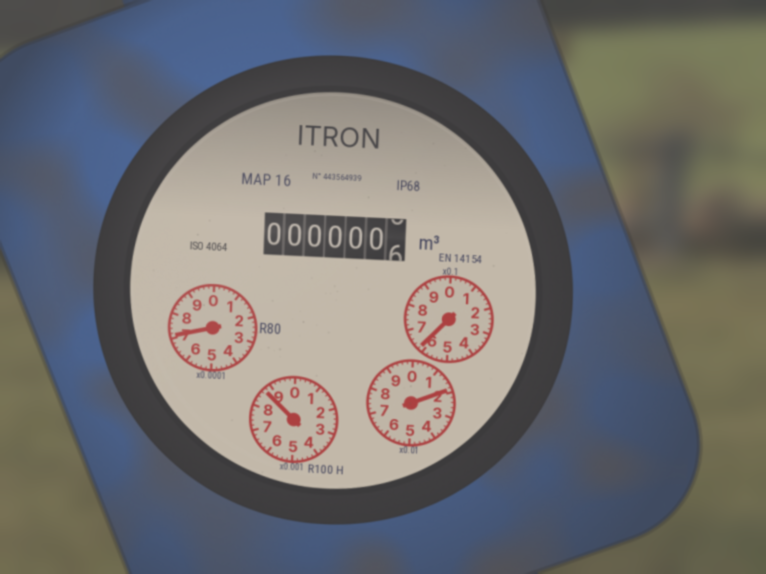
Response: 5.6187 m³
